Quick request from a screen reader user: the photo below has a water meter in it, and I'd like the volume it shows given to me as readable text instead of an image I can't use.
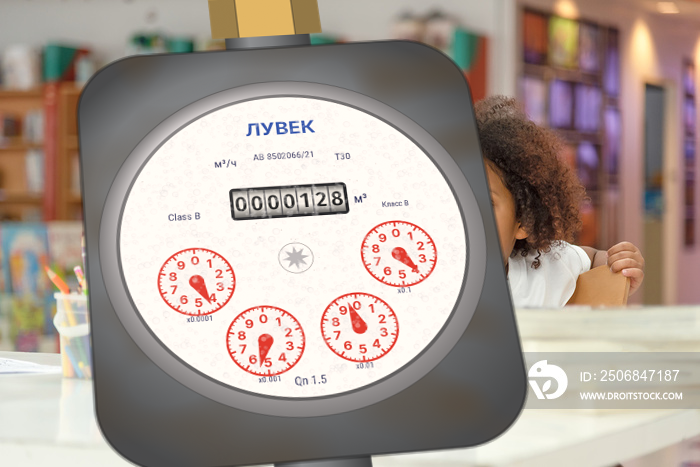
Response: 128.3954 m³
